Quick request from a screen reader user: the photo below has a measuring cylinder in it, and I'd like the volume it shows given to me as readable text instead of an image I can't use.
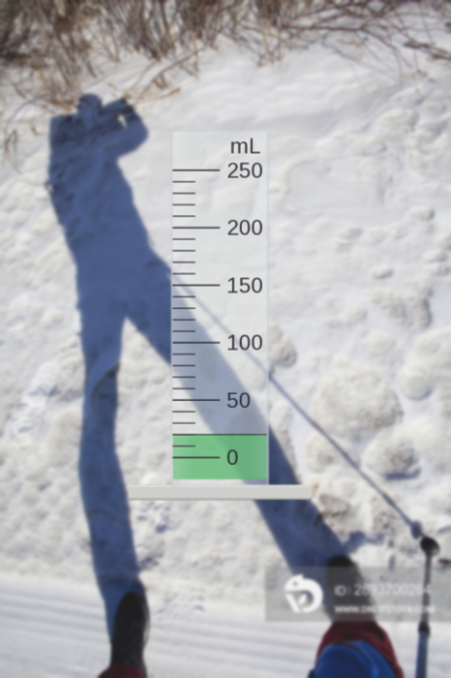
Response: 20 mL
